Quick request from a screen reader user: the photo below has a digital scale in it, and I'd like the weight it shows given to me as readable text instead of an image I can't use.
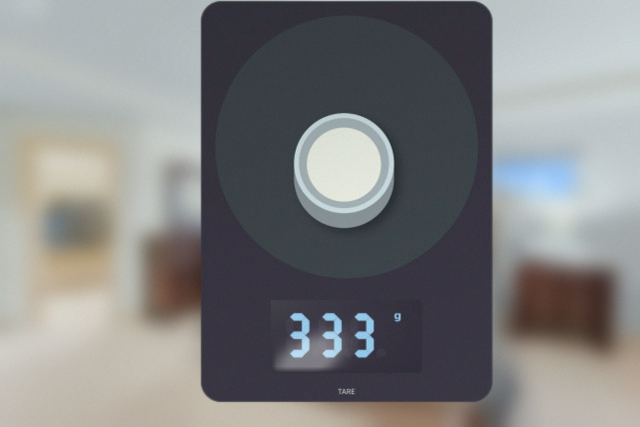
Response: 333 g
